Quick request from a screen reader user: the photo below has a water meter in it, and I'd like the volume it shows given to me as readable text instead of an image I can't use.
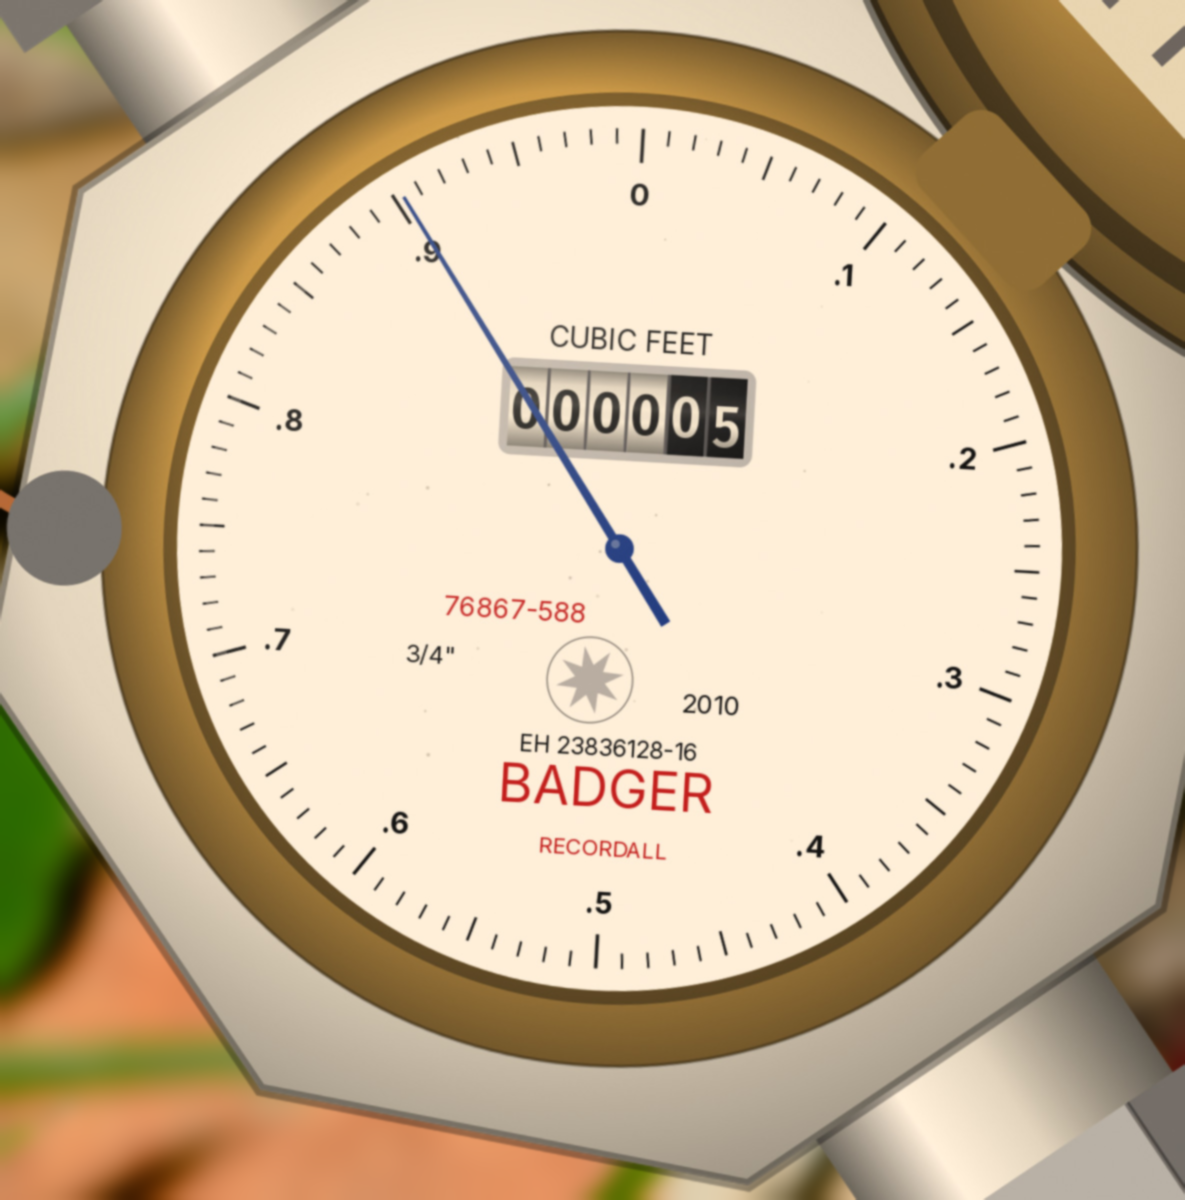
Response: 4.90 ft³
